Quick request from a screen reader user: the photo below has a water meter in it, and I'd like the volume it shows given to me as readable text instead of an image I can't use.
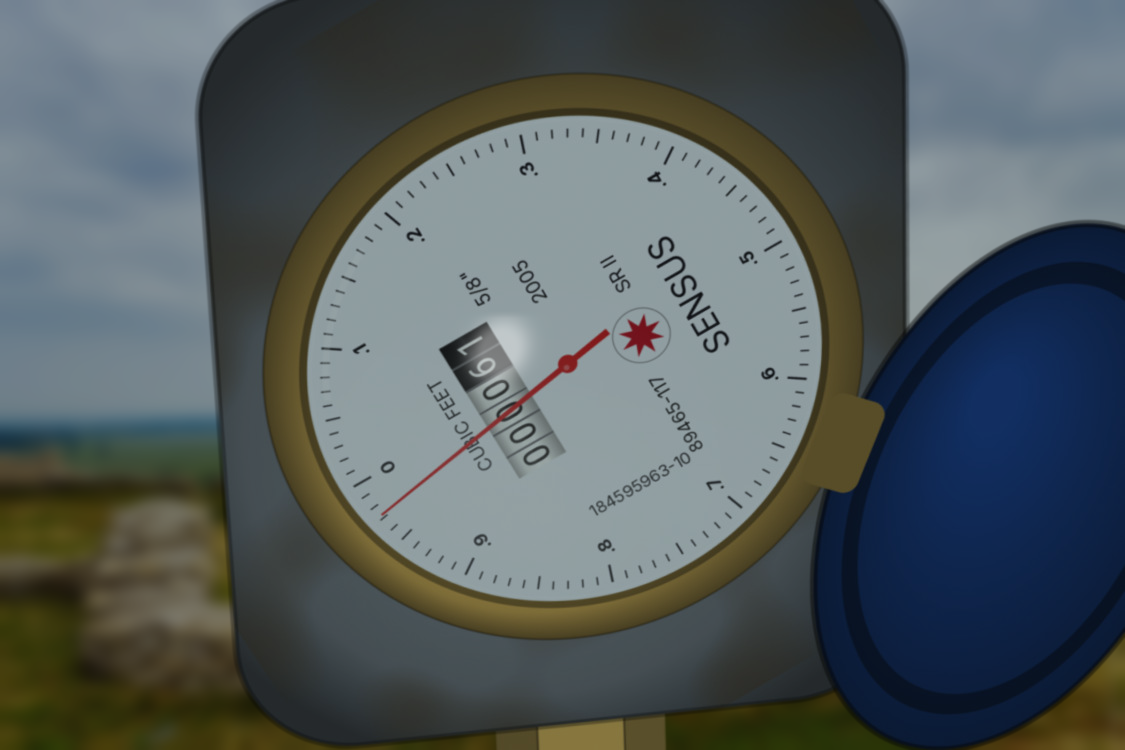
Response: 60.97 ft³
